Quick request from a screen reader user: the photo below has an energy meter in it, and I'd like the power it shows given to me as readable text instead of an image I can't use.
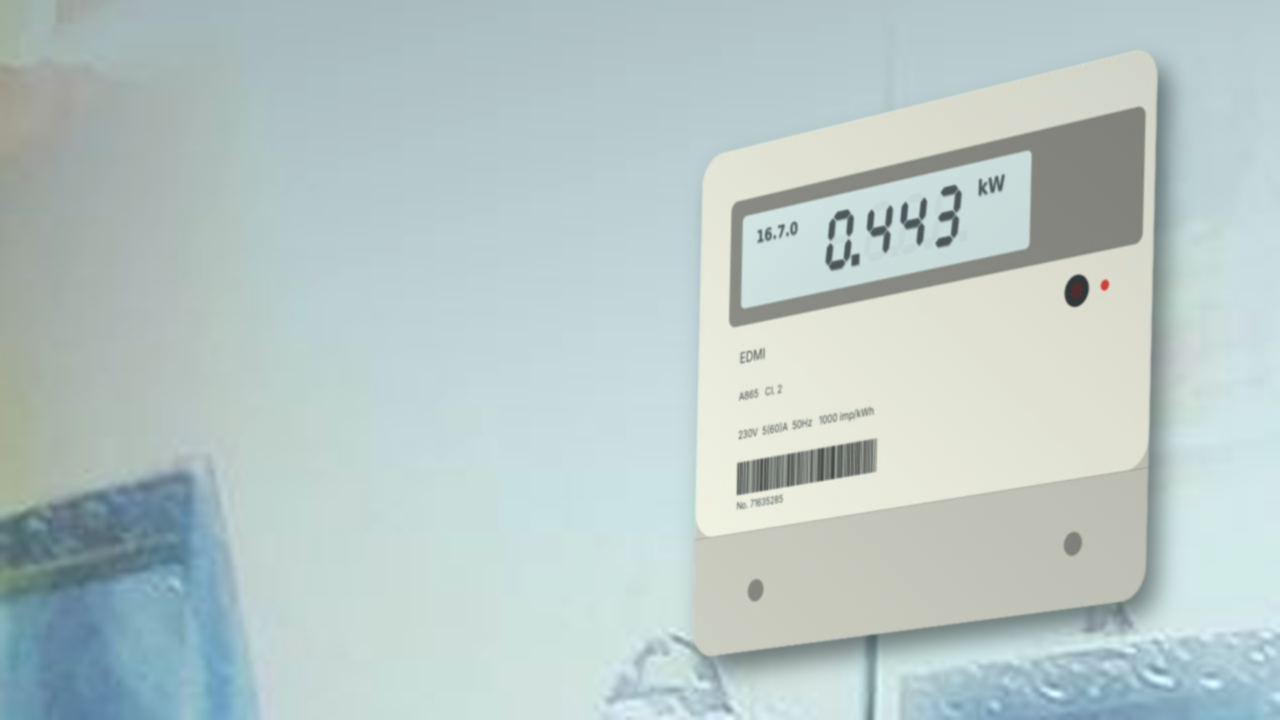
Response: 0.443 kW
